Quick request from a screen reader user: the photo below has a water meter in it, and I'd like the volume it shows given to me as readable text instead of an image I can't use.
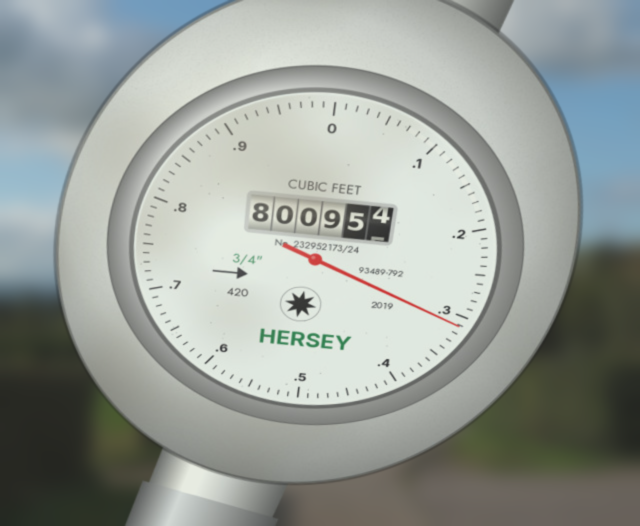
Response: 800954.31 ft³
